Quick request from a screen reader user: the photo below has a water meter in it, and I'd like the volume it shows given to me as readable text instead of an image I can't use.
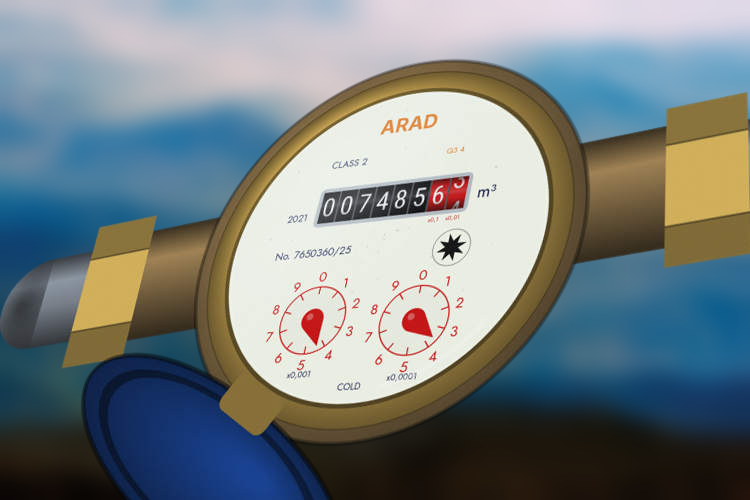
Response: 7485.6343 m³
